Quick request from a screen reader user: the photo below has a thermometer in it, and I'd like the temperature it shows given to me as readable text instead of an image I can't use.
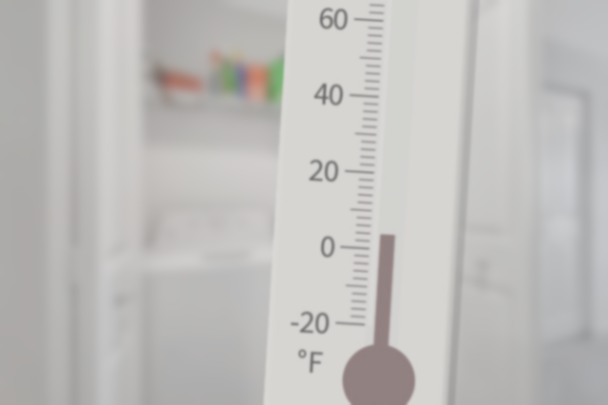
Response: 4 °F
